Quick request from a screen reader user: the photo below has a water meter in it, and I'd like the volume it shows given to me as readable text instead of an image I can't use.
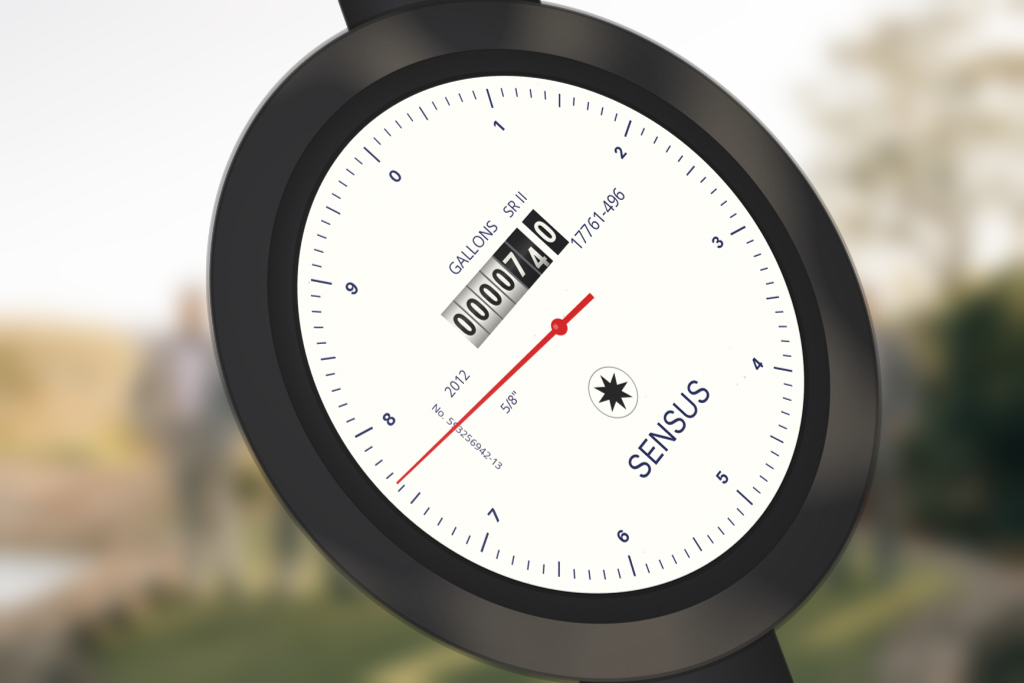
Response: 737.6 gal
